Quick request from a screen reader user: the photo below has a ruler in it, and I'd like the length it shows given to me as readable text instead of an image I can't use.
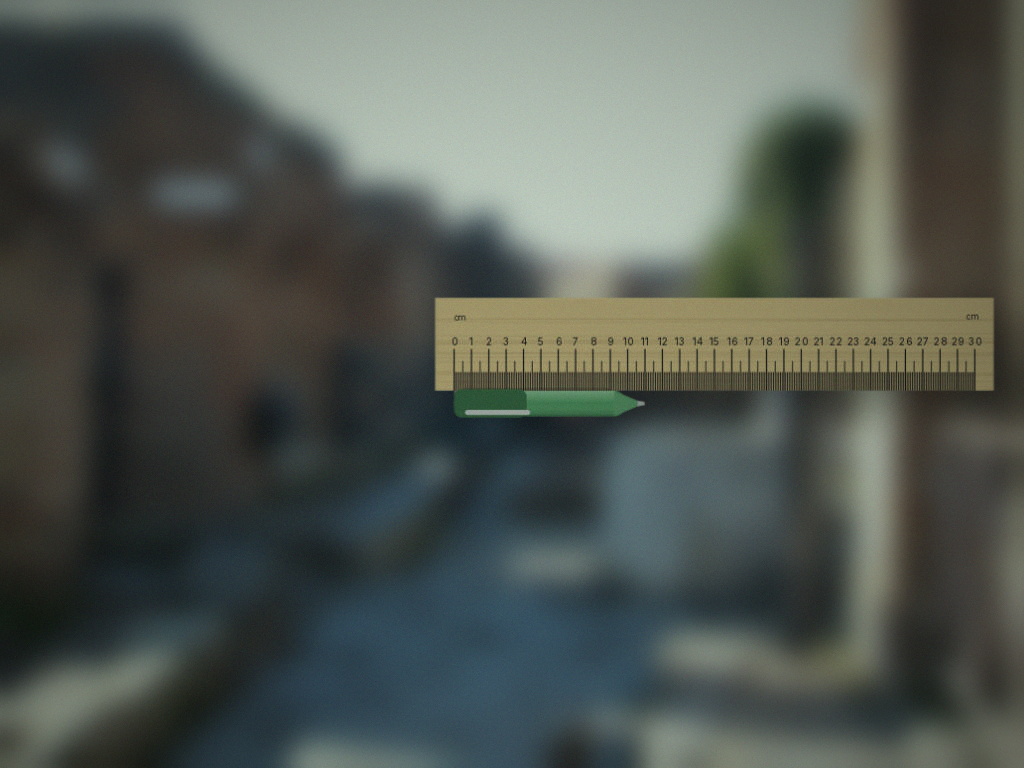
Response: 11 cm
